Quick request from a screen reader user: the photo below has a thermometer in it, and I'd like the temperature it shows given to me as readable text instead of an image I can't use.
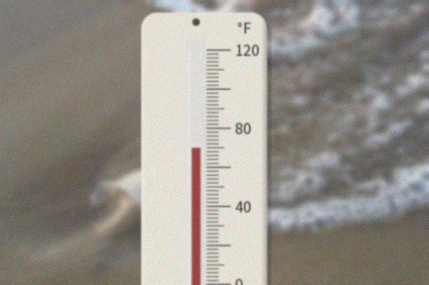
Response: 70 °F
